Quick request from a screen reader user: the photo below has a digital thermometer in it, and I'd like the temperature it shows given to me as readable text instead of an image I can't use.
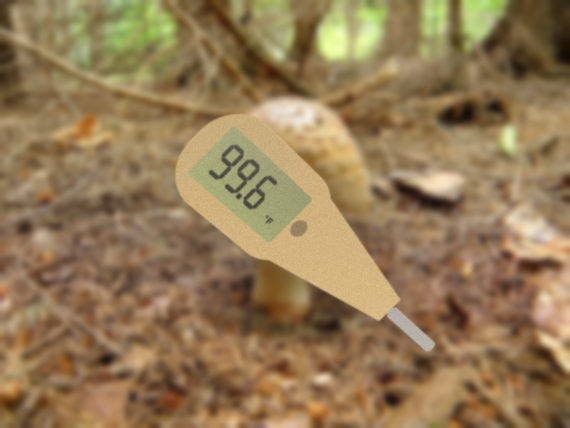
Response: 99.6 °F
